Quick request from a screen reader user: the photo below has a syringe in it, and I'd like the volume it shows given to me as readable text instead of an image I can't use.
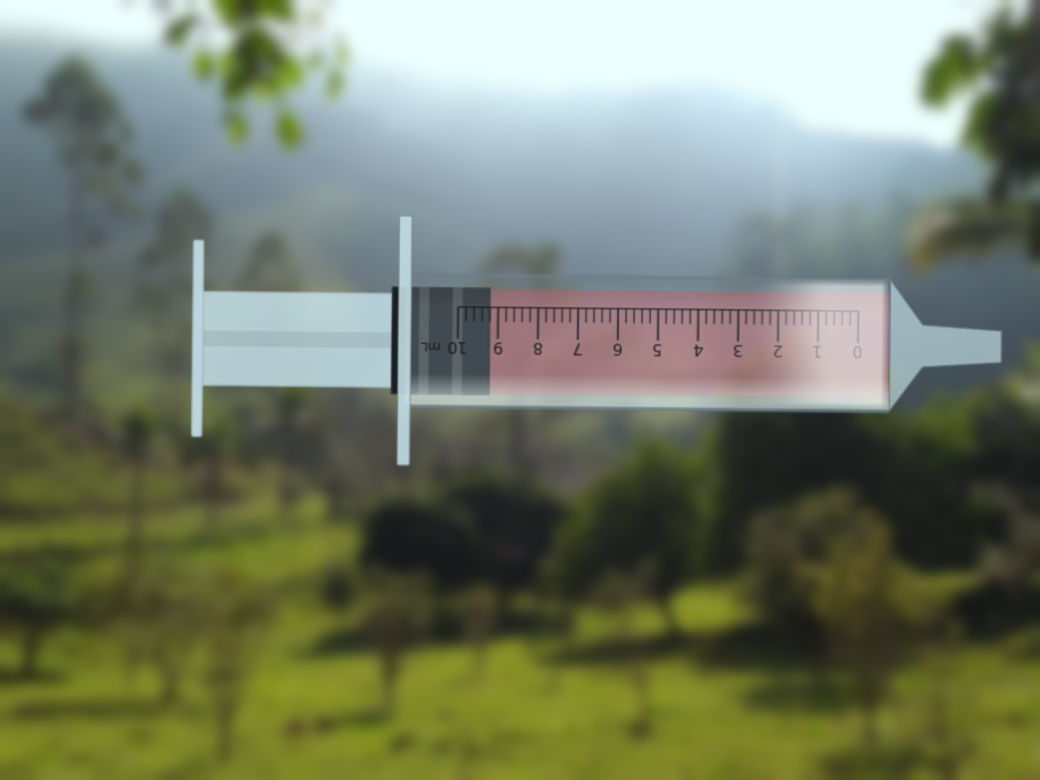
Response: 9.2 mL
